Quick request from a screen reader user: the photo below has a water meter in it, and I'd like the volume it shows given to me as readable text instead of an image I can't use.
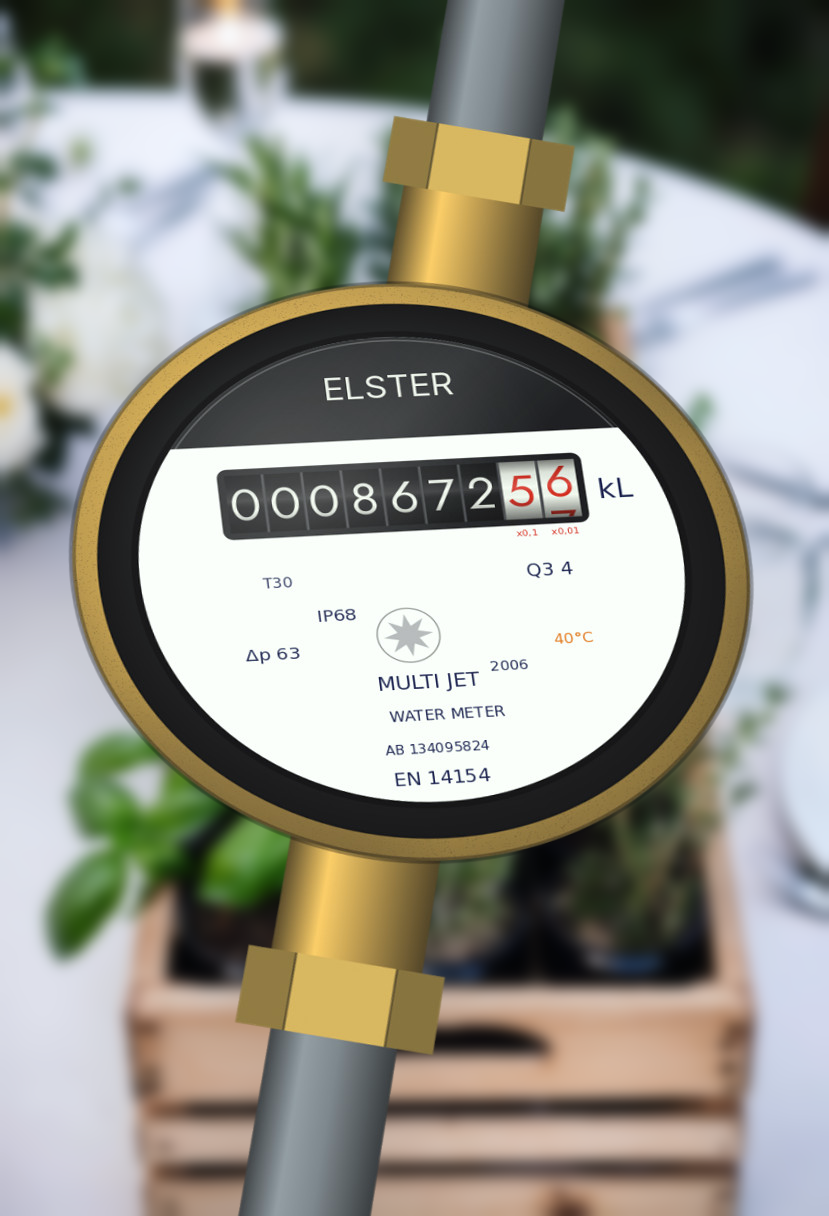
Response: 8672.56 kL
